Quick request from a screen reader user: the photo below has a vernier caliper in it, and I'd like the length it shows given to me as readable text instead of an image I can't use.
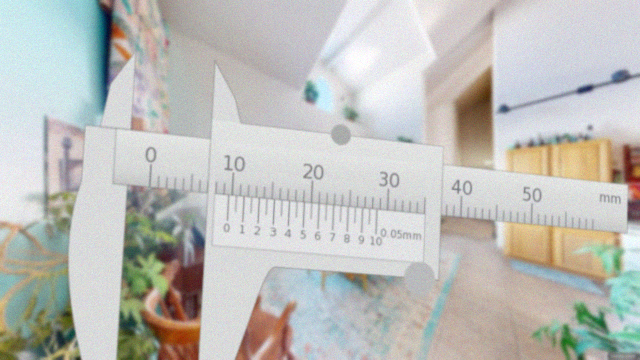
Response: 9.6 mm
